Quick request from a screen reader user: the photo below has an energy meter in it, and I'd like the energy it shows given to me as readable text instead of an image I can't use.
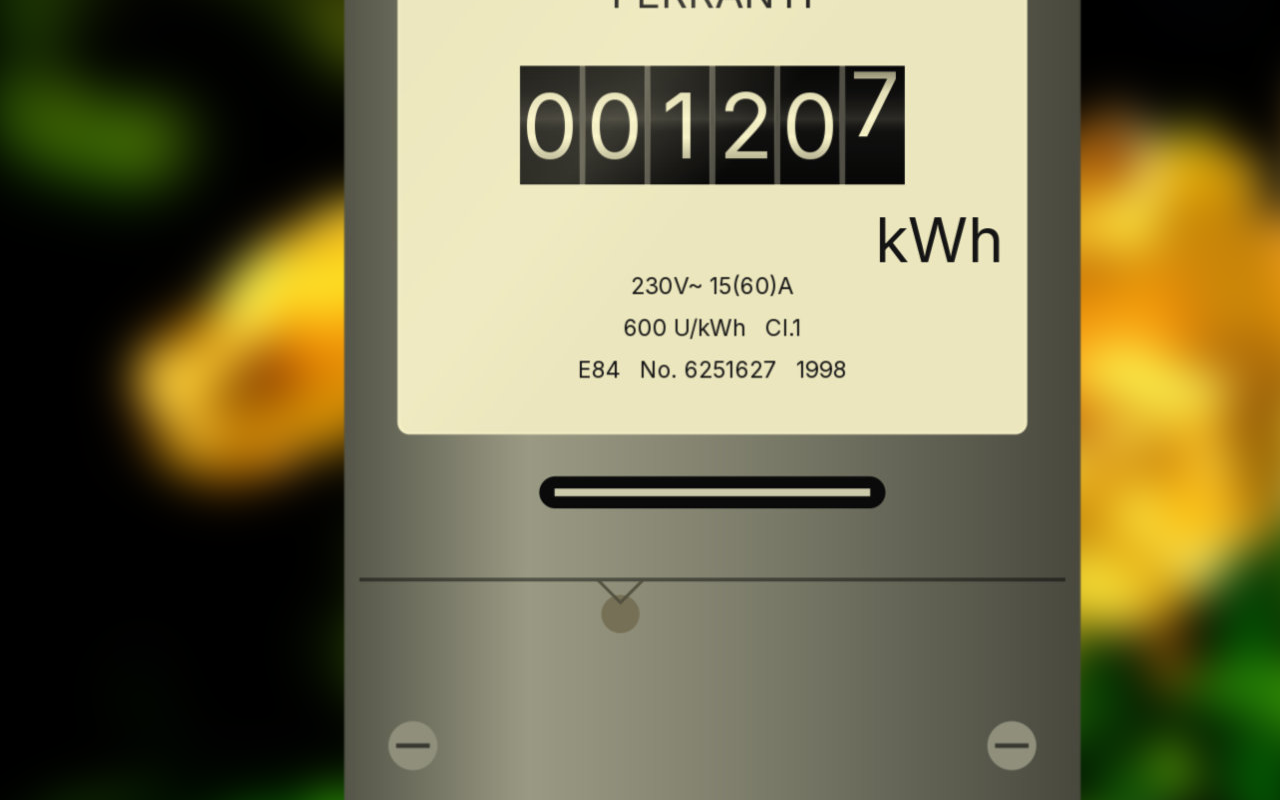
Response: 1207 kWh
